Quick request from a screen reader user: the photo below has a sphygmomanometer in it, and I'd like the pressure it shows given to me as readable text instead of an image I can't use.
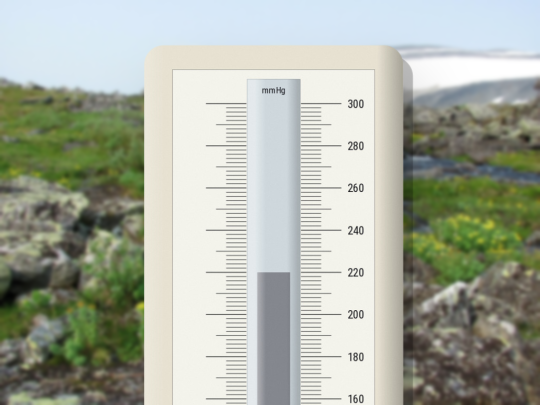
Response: 220 mmHg
